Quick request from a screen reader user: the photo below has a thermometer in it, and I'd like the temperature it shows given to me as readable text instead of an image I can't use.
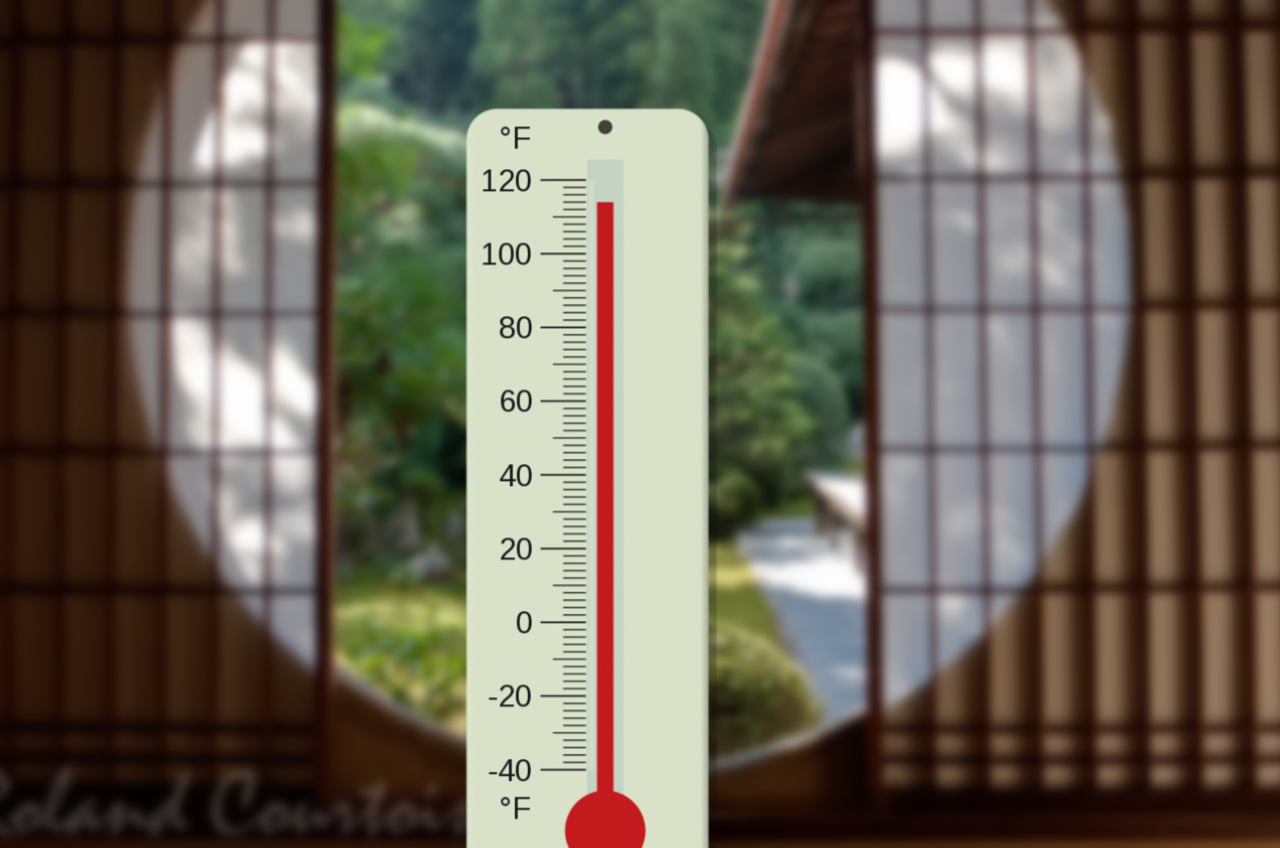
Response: 114 °F
